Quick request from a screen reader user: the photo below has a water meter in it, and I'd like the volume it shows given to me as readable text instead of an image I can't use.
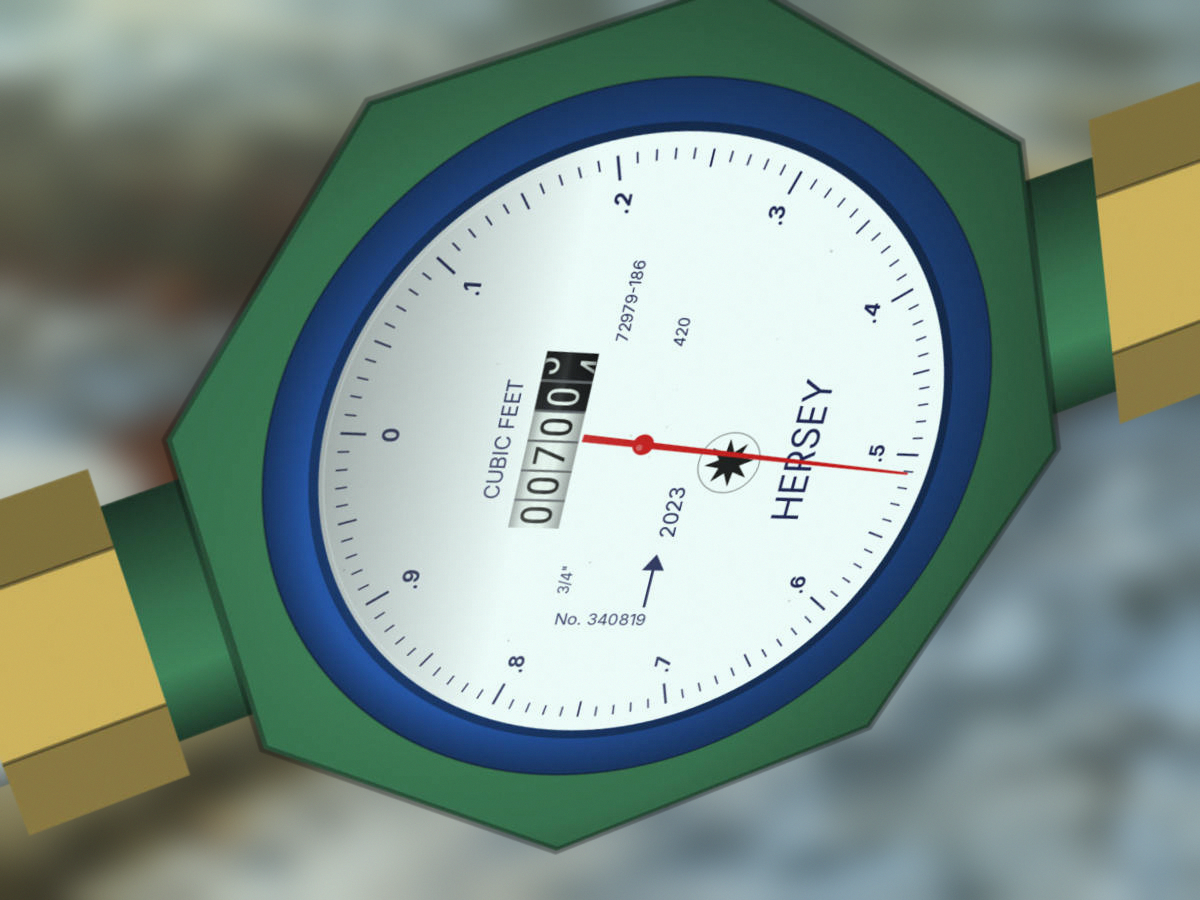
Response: 7003.51 ft³
